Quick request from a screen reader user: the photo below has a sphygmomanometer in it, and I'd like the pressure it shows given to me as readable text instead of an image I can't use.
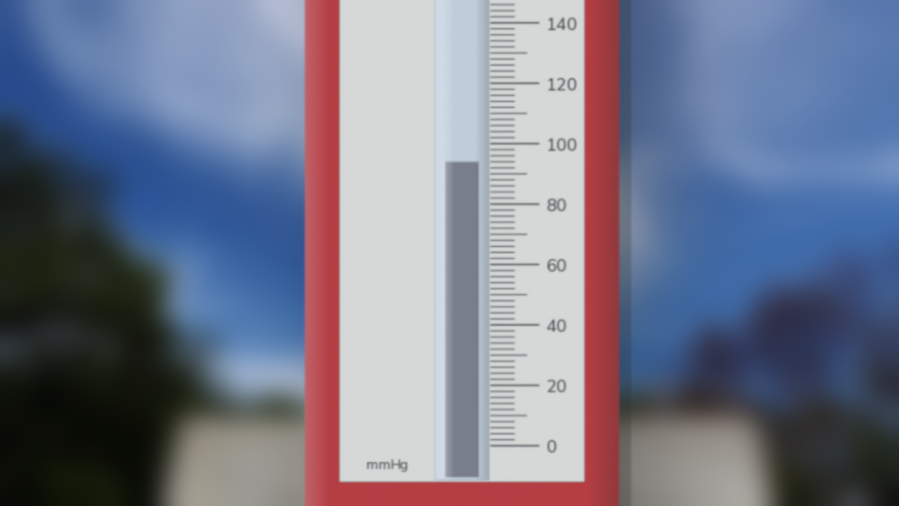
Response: 94 mmHg
